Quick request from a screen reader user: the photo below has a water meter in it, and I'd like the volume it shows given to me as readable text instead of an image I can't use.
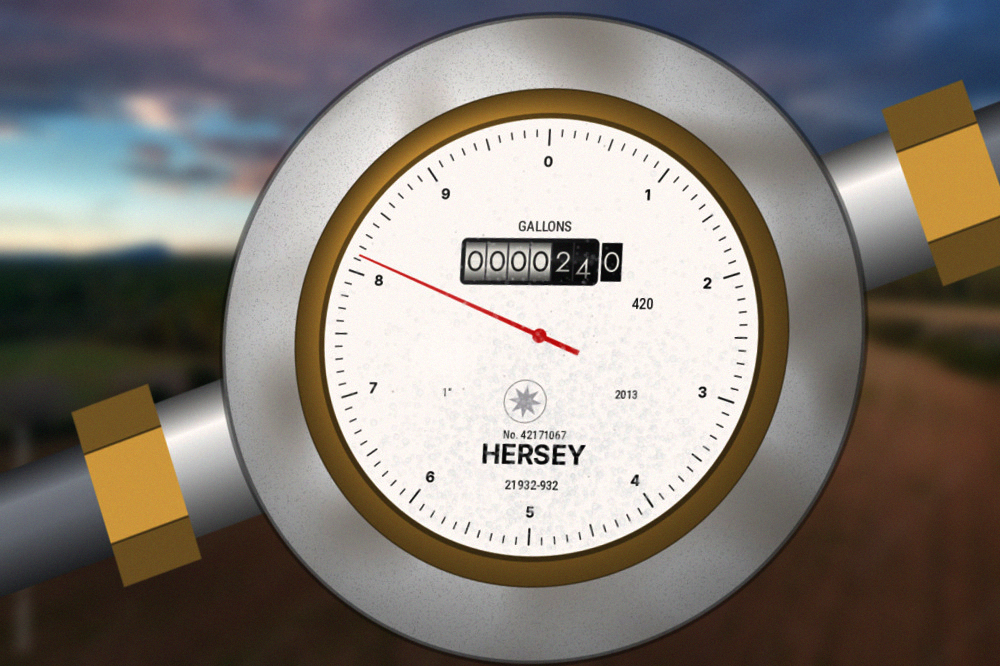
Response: 238.1 gal
